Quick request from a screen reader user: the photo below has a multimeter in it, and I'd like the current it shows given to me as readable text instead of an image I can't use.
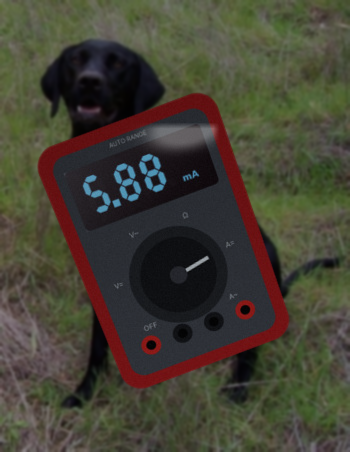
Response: 5.88 mA
